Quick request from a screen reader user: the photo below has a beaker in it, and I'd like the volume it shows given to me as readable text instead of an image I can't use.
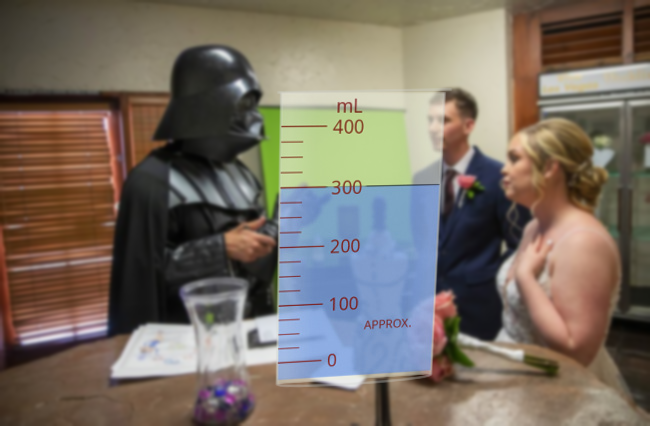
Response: 300 mL
